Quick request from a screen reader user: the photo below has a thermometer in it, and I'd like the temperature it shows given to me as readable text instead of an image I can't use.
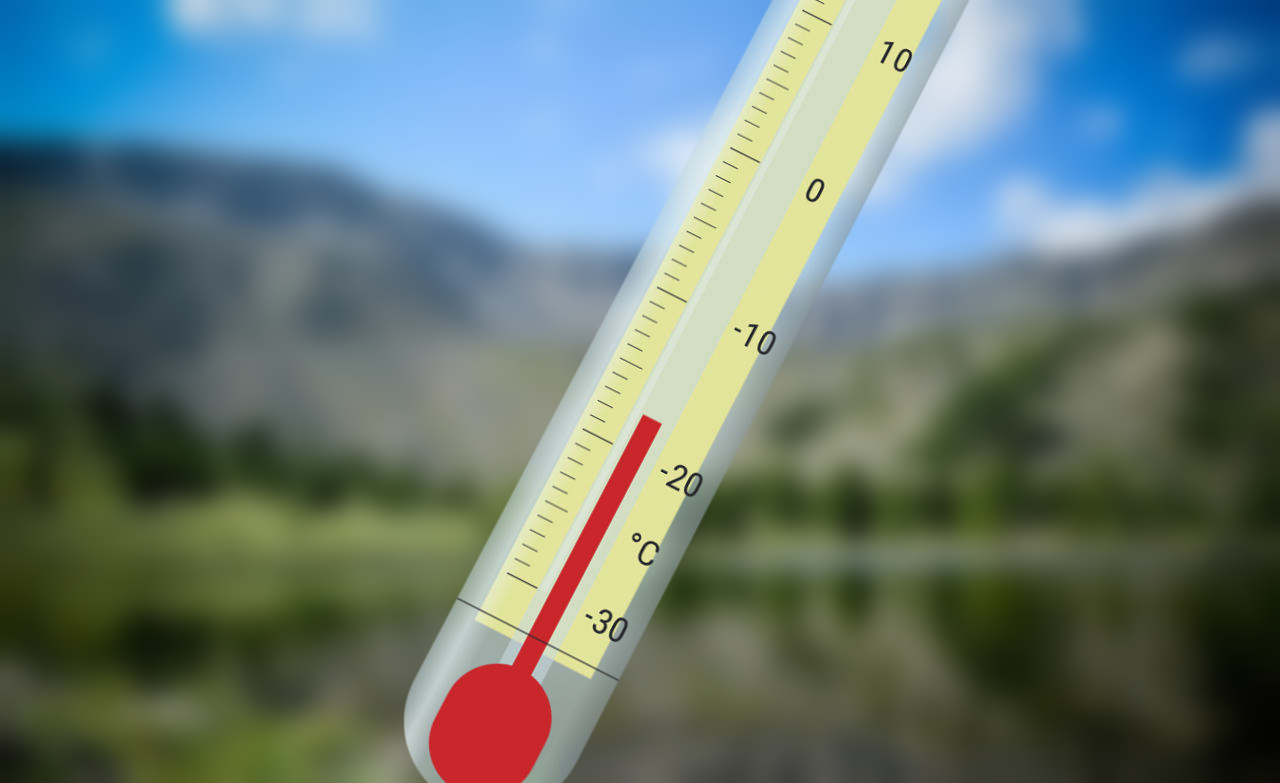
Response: -17.5 °C
